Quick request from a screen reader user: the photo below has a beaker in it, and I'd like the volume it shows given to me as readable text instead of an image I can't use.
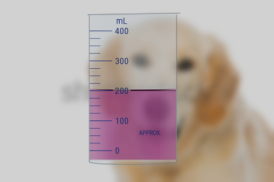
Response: 200 mL
